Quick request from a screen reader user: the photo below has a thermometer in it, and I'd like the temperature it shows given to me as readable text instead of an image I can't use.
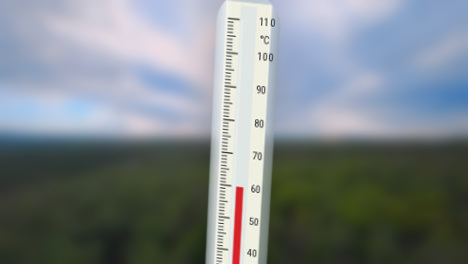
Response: 60 °C
